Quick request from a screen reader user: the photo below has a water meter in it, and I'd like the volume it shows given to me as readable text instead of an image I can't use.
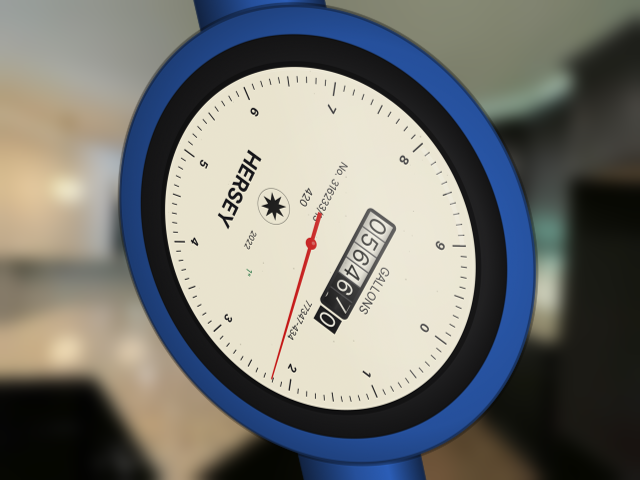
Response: 564672.2 gal
